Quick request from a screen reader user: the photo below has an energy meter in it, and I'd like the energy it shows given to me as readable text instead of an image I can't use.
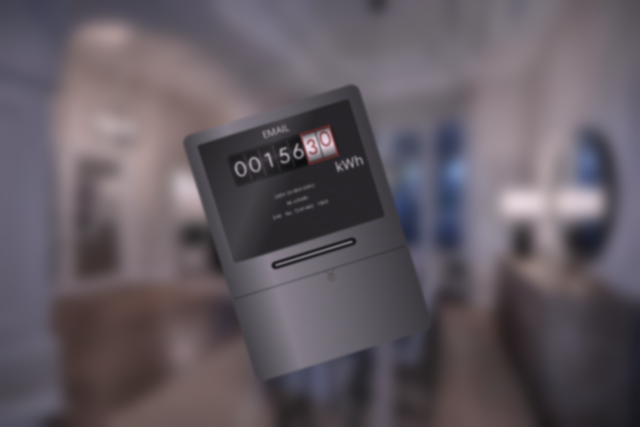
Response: 156.30 kWh
